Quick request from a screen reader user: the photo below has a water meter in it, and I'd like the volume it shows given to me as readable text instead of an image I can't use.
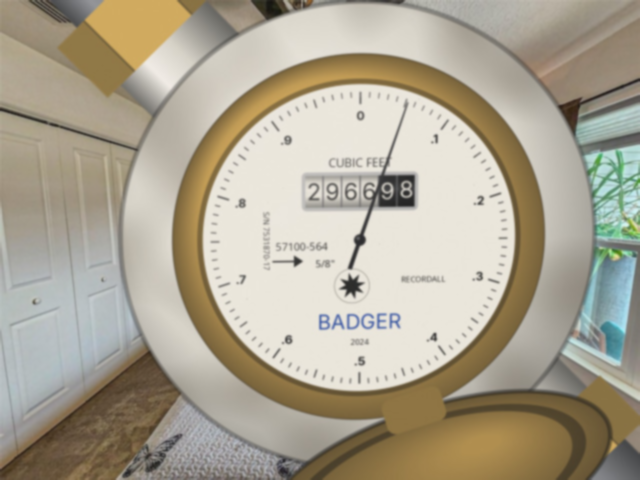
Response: 296698.05 ft³
